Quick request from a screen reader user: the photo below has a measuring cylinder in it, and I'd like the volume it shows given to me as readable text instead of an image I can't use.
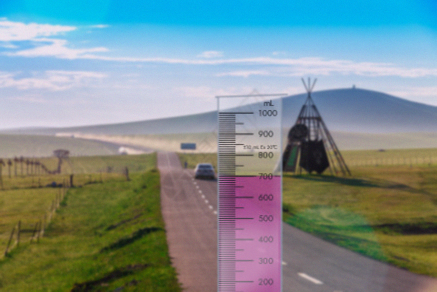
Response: 700 mL
